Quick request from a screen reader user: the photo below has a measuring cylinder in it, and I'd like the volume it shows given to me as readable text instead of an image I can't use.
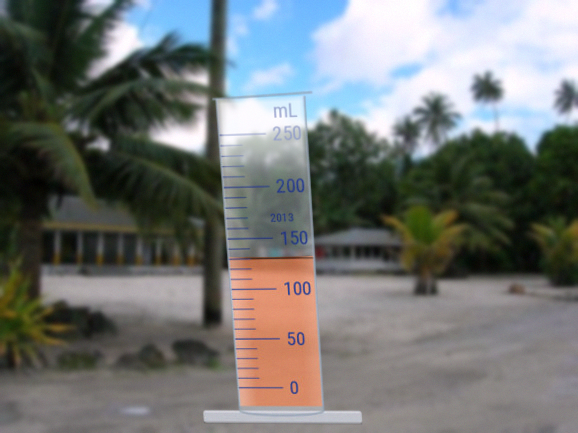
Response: 130 mL
